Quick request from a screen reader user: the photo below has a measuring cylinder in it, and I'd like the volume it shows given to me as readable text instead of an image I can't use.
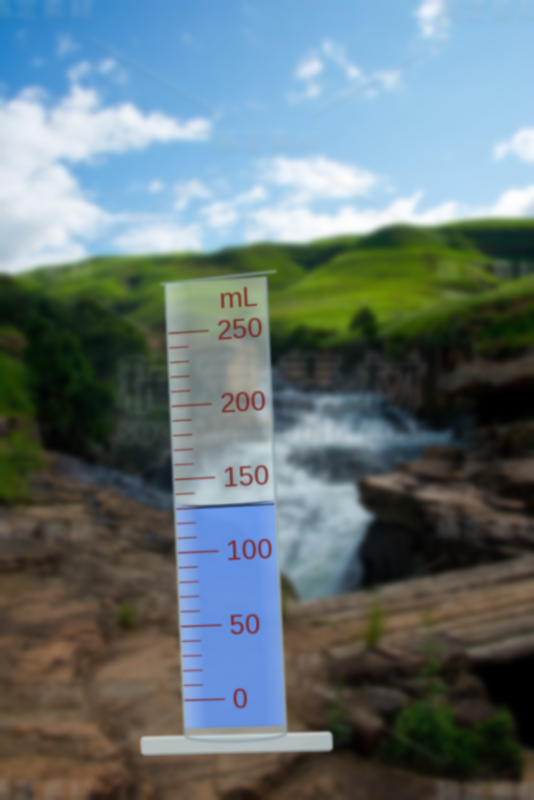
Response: 130 mL
